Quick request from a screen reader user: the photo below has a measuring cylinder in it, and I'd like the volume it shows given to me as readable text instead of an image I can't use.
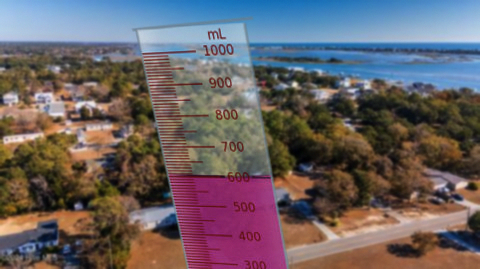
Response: 600 mL
